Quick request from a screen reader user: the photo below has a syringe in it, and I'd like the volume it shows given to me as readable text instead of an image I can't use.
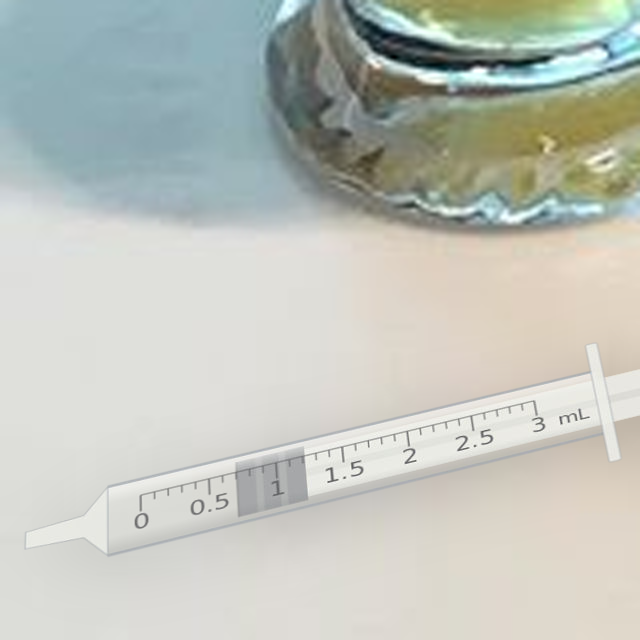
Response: 0.7 mL
